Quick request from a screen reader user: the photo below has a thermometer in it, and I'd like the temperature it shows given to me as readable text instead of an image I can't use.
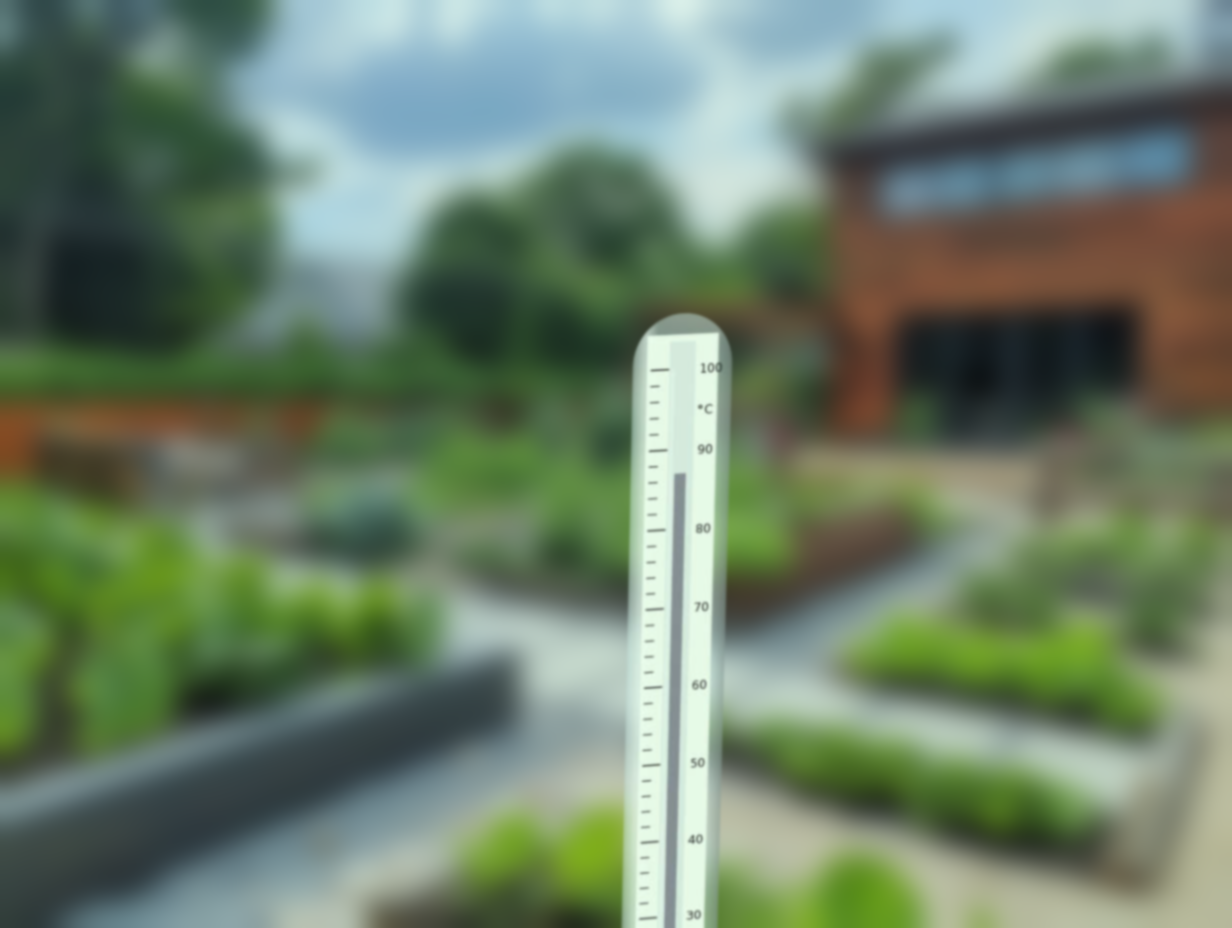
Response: 87 °C
